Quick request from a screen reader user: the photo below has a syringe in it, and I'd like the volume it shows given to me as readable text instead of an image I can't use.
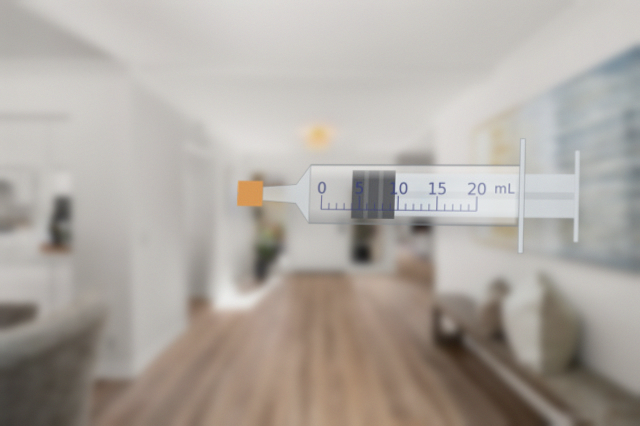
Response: 4 mL
